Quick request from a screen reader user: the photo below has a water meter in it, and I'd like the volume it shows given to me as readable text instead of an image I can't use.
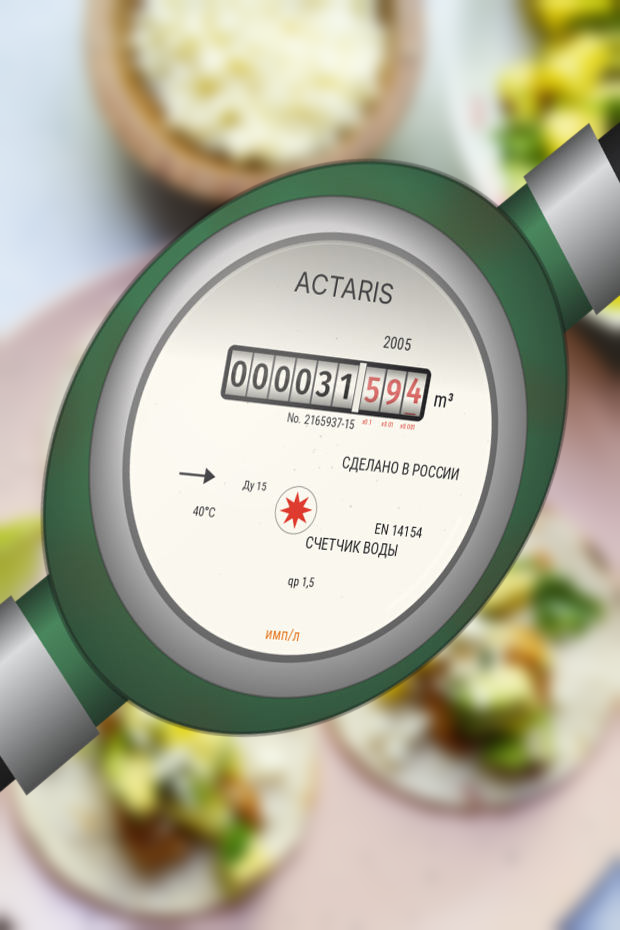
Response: 31.594 m³
